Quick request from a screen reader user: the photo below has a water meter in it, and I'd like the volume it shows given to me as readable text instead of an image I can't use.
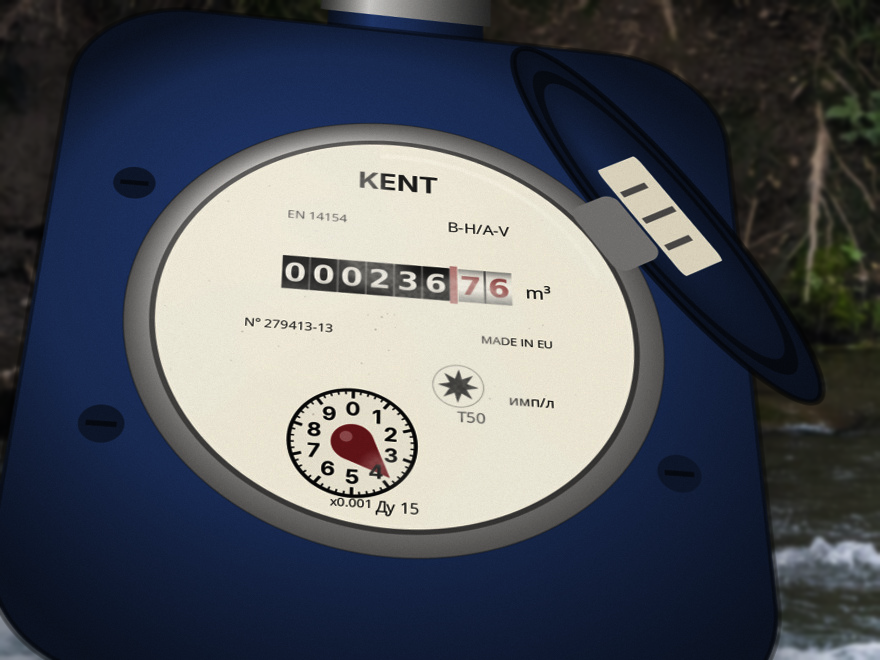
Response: 236.763 m³
